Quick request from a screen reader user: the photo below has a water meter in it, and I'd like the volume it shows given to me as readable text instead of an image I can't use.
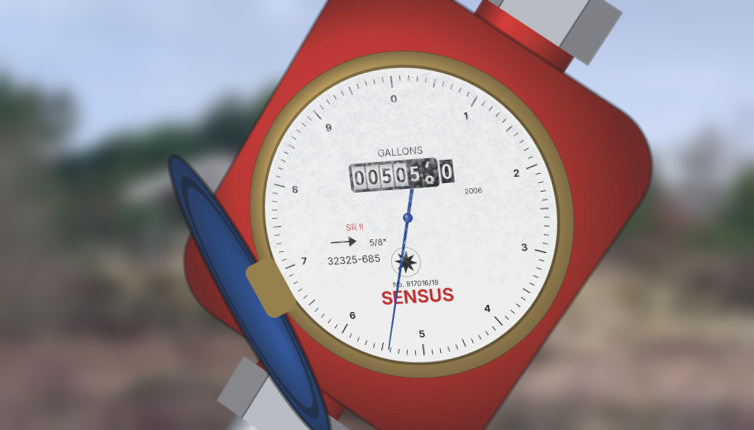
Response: 50575.4 gal
